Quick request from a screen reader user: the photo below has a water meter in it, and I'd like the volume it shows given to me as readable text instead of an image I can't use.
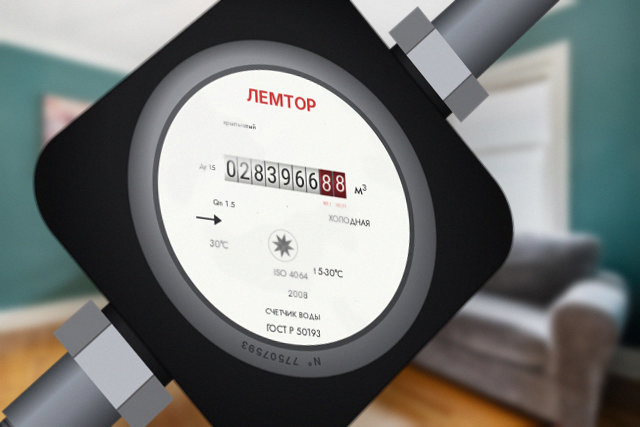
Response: 283966.88 m³
